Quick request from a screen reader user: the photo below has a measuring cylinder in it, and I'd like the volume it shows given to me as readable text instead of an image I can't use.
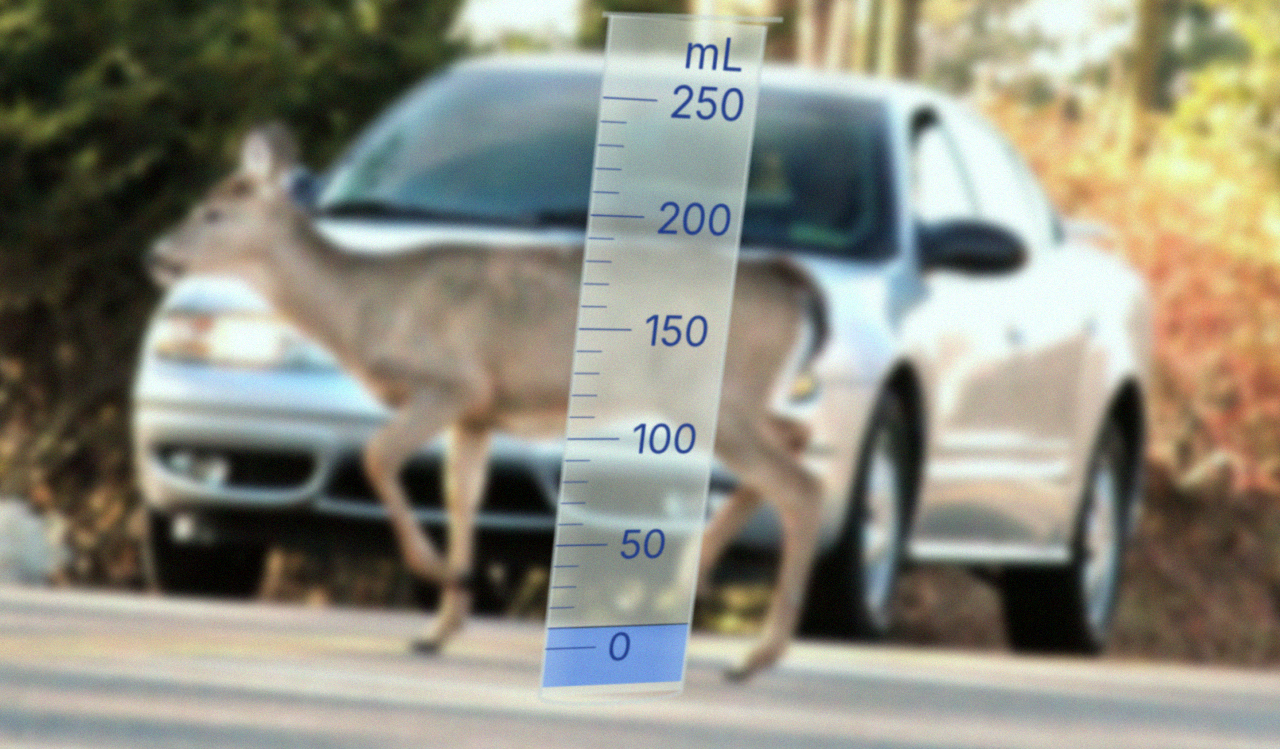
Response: 10 mL
